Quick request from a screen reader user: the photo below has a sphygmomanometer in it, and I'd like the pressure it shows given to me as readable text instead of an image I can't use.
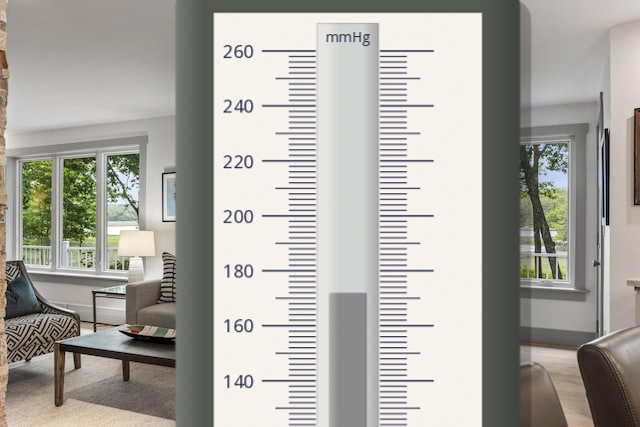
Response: 172 mmHg
